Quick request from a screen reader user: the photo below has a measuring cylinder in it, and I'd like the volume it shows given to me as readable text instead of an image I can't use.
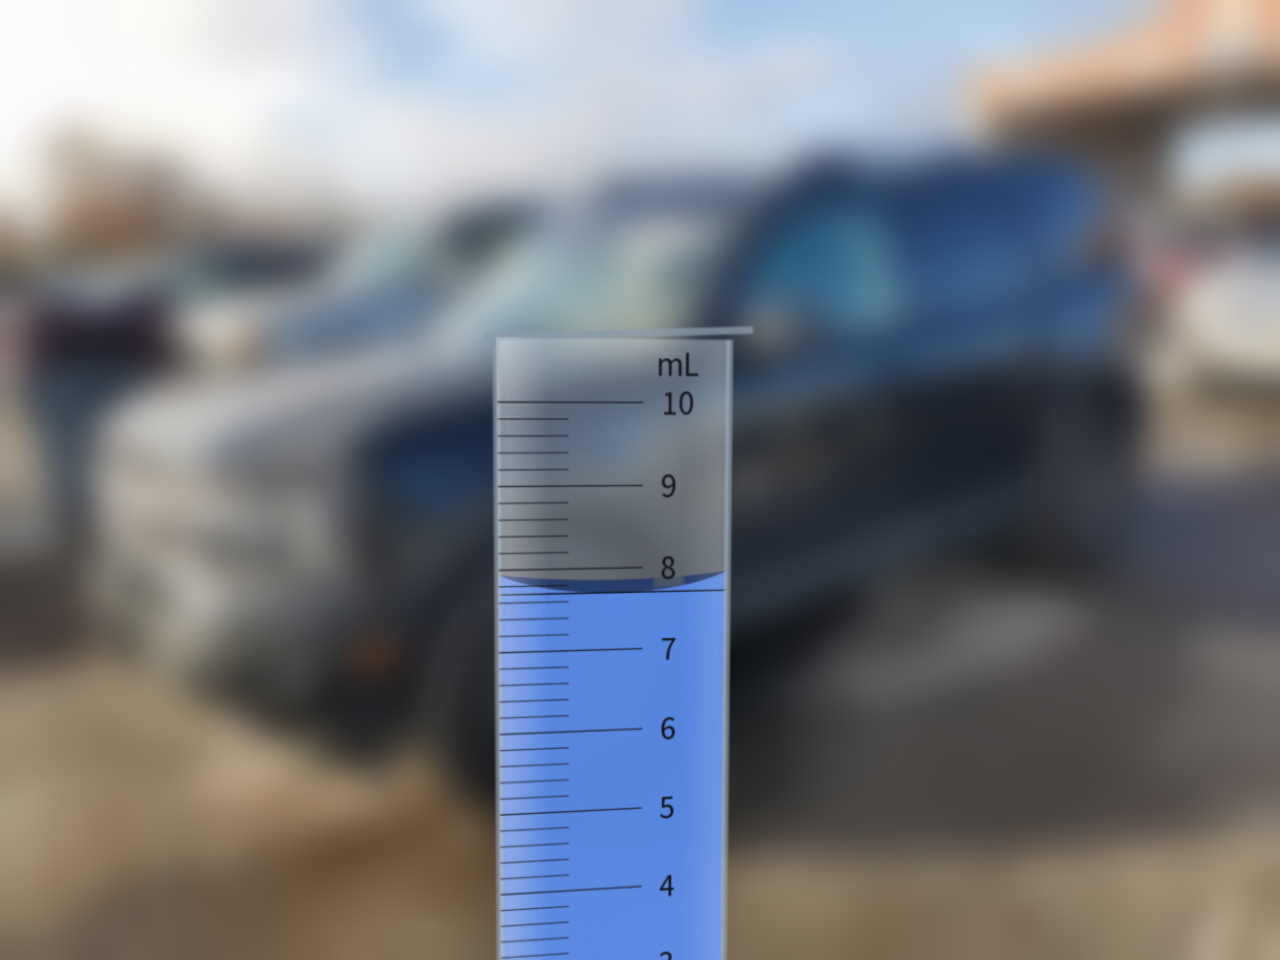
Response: 7.7 mL
